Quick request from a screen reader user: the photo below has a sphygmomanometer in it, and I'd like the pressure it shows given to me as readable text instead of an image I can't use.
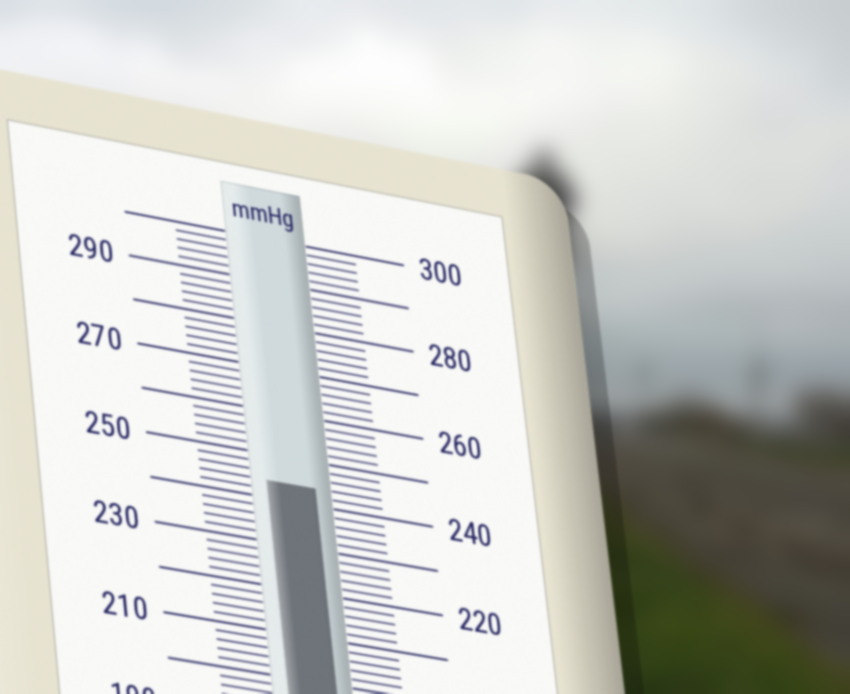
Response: 244 mmHg
